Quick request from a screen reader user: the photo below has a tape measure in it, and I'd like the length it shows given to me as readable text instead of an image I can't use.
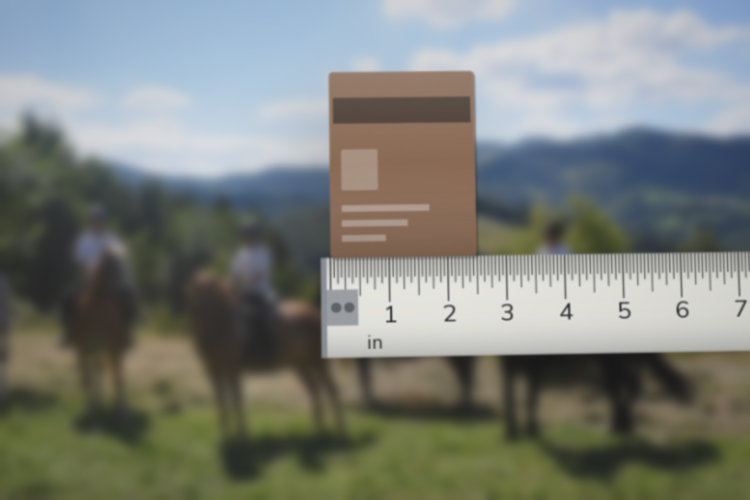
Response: 2.5 in
